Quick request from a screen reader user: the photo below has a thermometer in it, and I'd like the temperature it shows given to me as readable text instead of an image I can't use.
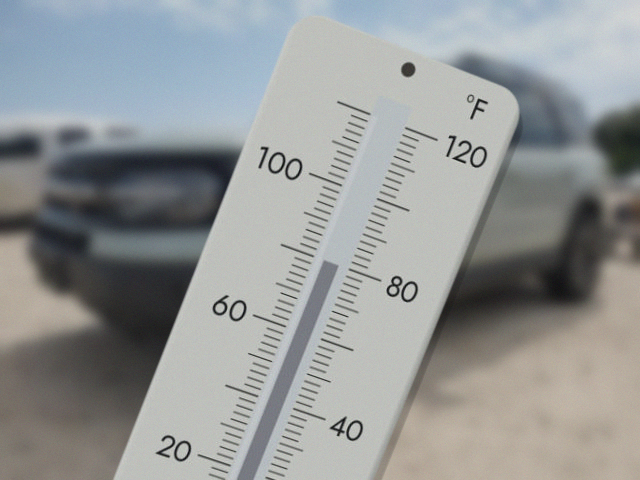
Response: 80 °F
